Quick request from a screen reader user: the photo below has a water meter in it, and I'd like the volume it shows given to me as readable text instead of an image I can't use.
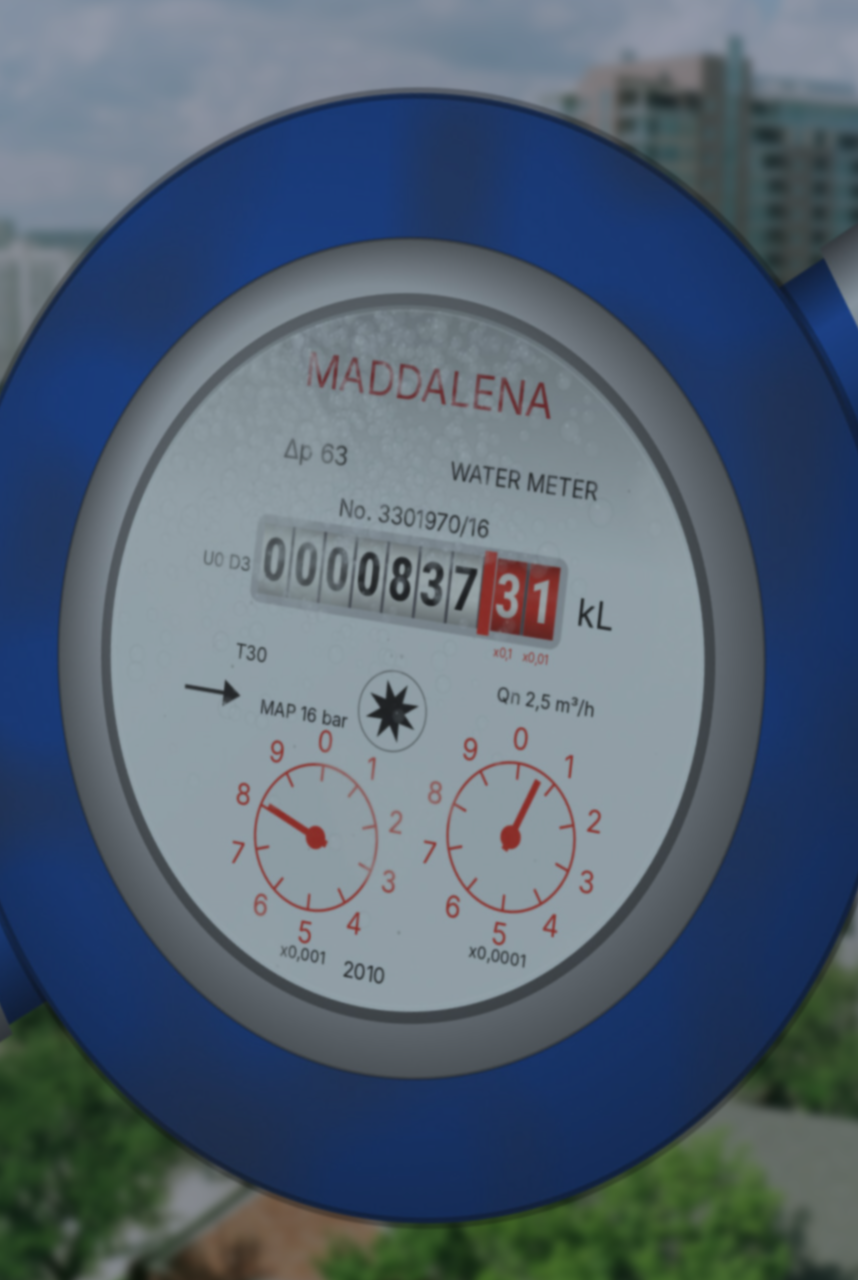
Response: 837.3180 kL
